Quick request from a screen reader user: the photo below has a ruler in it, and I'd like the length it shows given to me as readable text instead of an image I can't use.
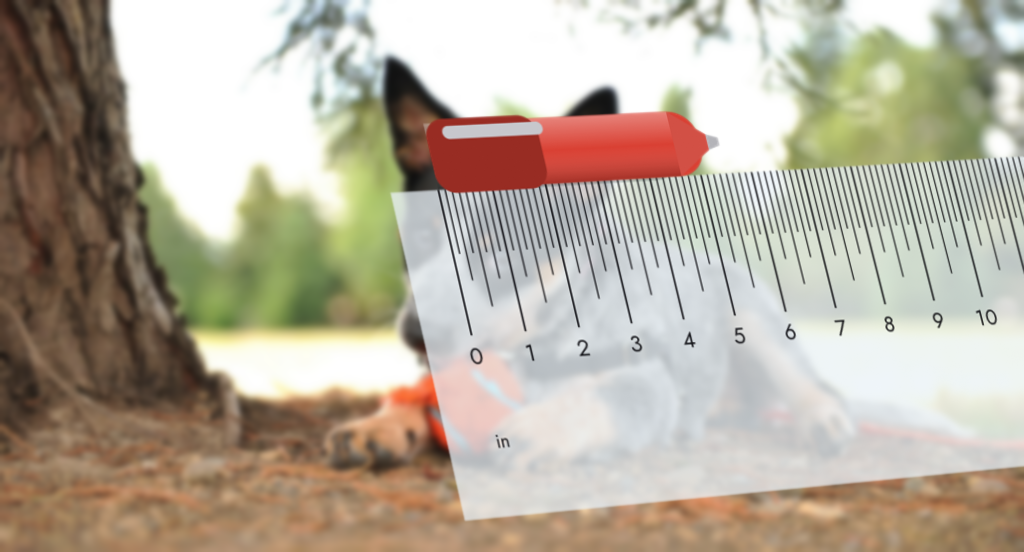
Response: 5.5 in
